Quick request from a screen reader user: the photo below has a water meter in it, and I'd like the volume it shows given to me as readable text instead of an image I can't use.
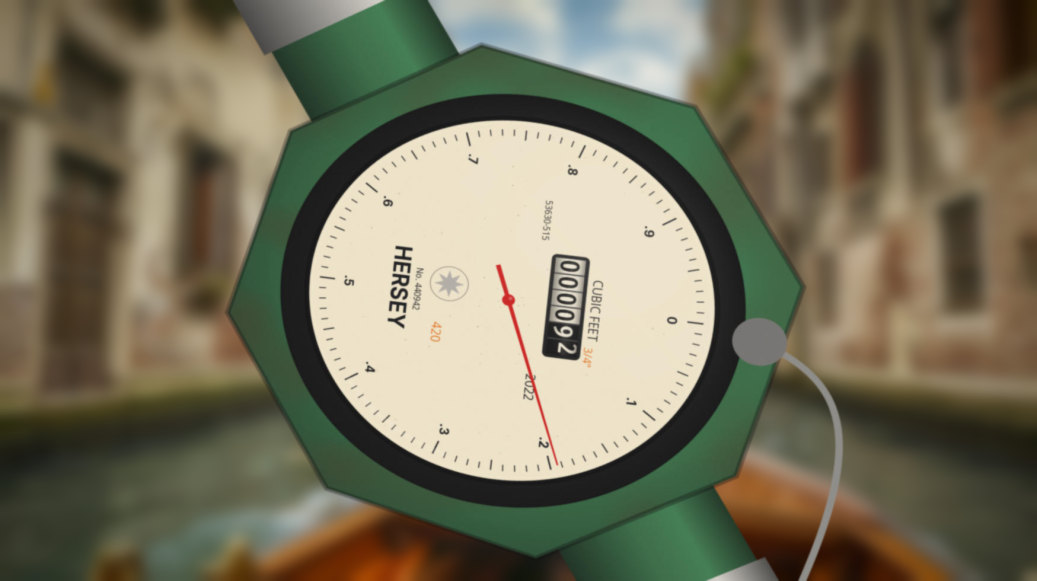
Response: 92.19 ft³
